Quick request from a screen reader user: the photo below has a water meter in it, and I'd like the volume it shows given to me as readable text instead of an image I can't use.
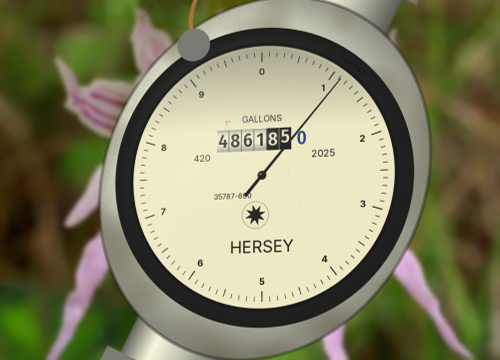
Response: 4861851.1 gal
